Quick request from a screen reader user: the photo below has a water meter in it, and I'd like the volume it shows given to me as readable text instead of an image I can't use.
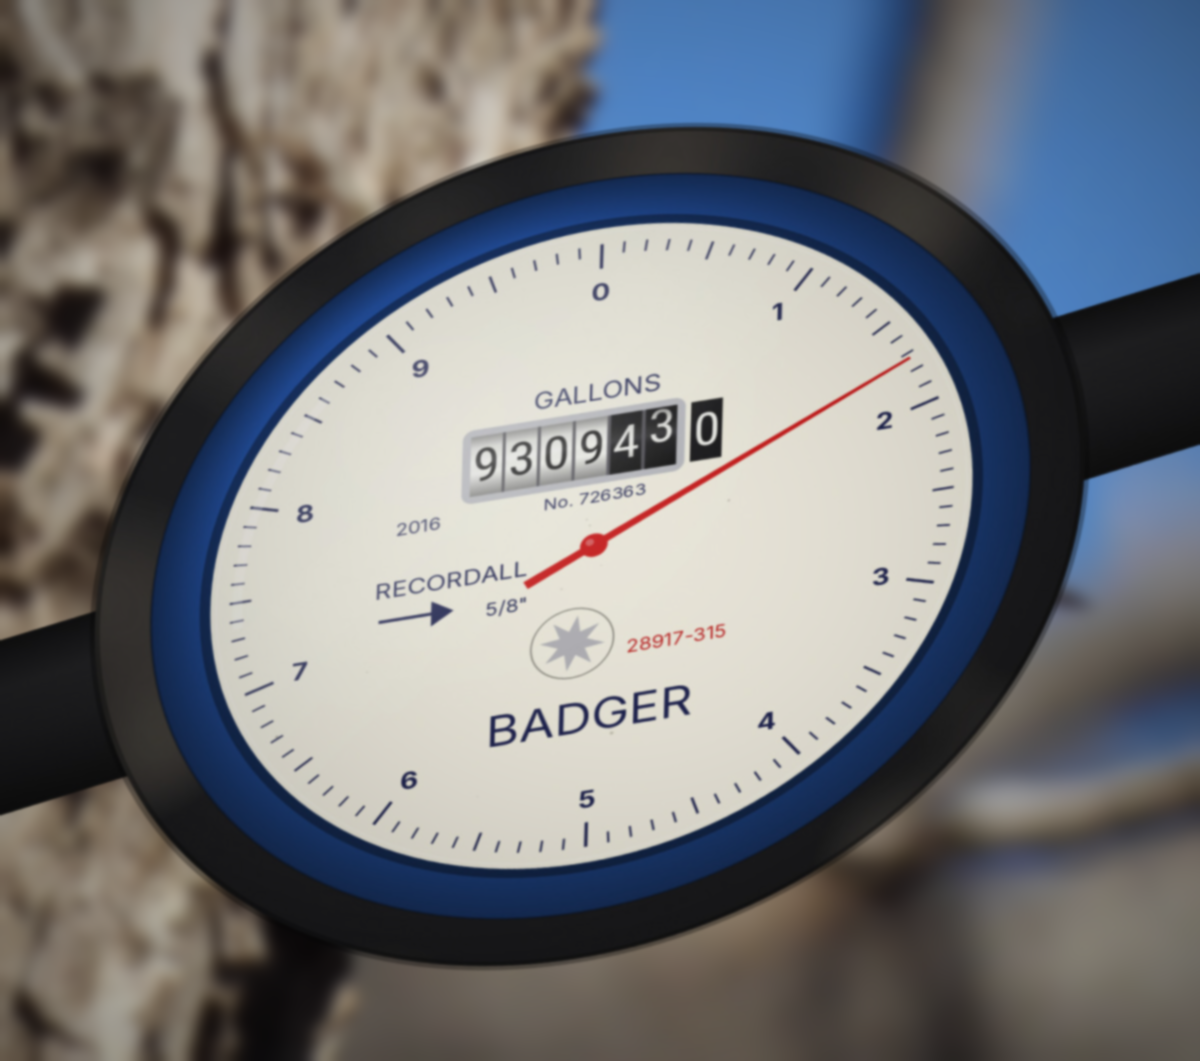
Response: 9309431.7 gal
